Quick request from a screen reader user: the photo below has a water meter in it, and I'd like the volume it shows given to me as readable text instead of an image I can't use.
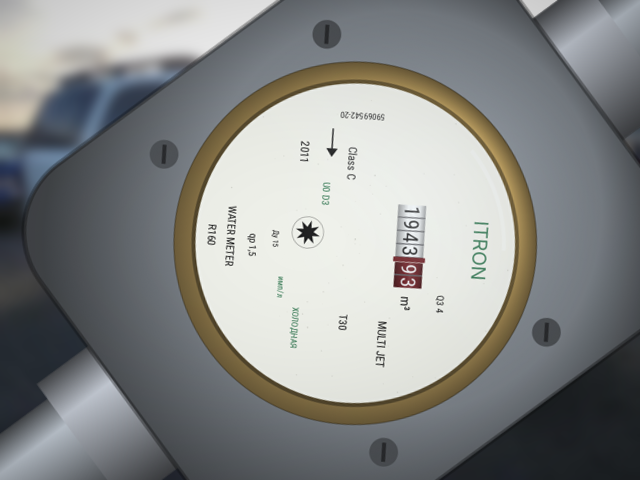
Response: 1943.93 m³
